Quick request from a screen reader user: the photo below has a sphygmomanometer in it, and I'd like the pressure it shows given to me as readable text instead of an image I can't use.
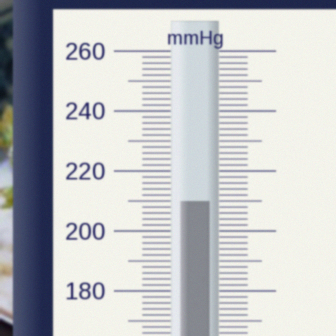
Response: 210 mmHg
